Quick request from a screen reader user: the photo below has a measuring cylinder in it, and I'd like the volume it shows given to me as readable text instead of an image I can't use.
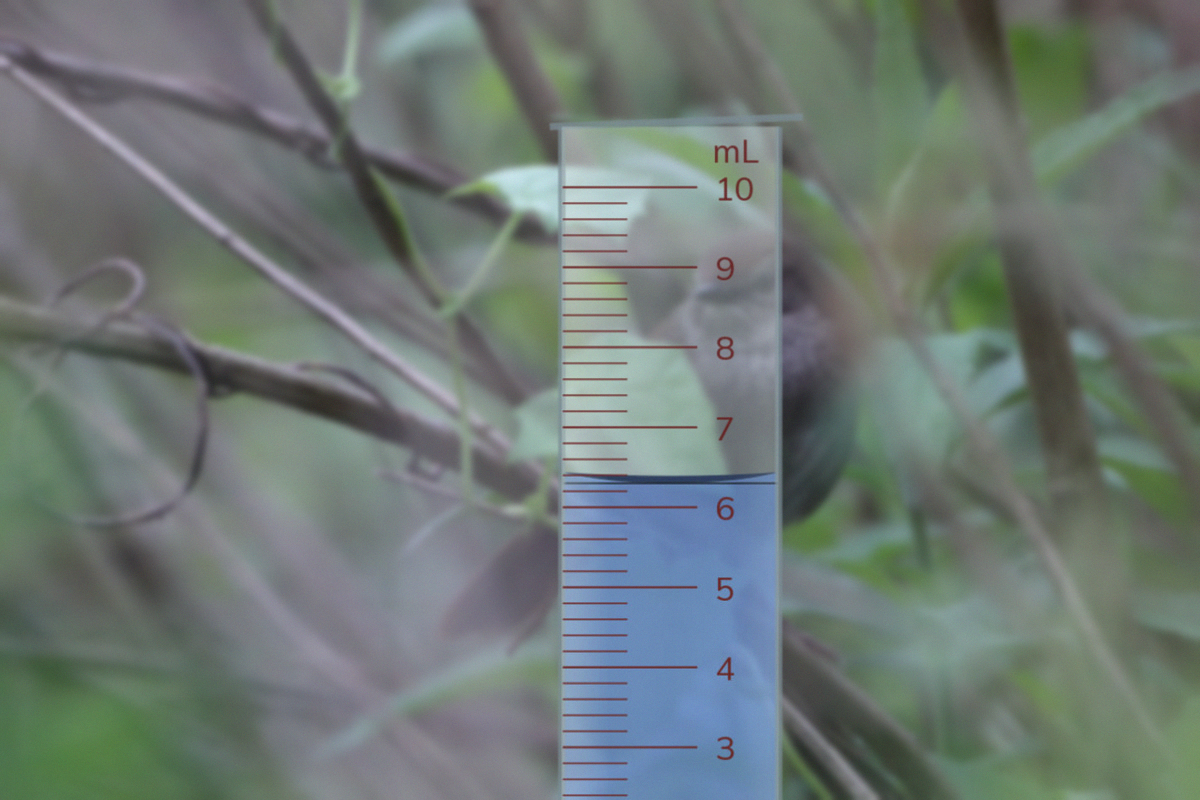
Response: 6.3 mL
